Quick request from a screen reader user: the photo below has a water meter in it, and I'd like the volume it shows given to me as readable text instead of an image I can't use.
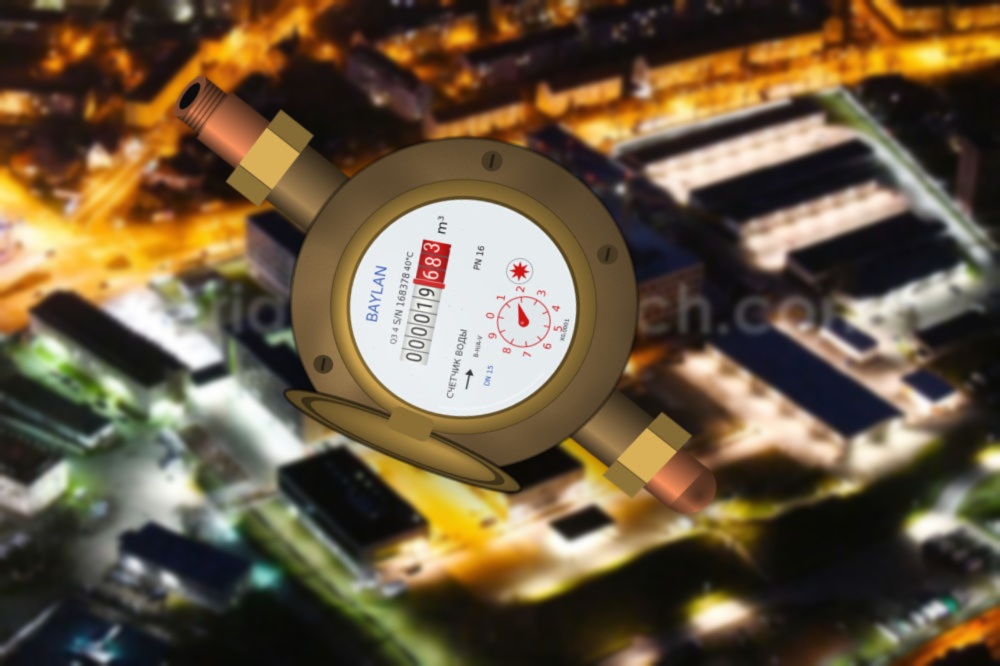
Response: 19.6831 m³
